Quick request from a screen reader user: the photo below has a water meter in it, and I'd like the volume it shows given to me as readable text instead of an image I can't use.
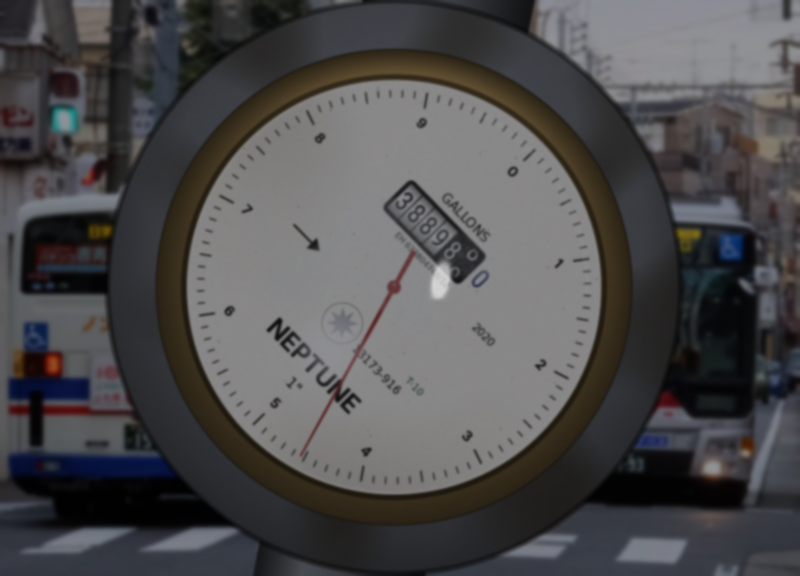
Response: 3889884.5 gal
